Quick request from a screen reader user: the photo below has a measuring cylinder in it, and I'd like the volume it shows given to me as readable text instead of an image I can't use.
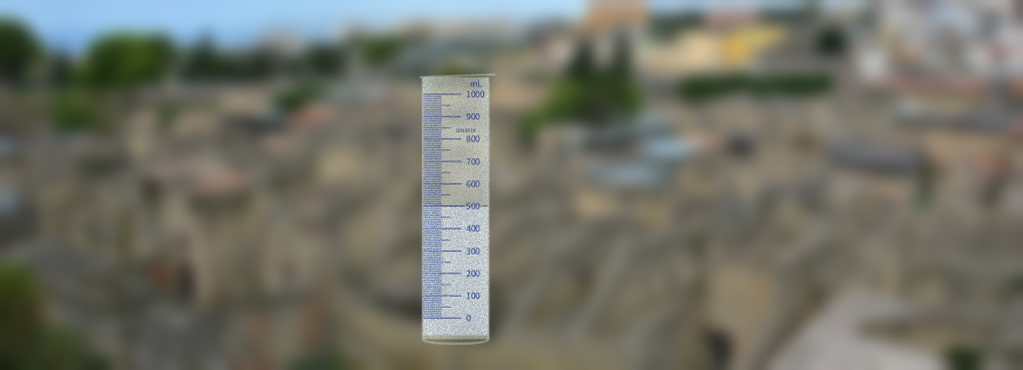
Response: 500 mL
